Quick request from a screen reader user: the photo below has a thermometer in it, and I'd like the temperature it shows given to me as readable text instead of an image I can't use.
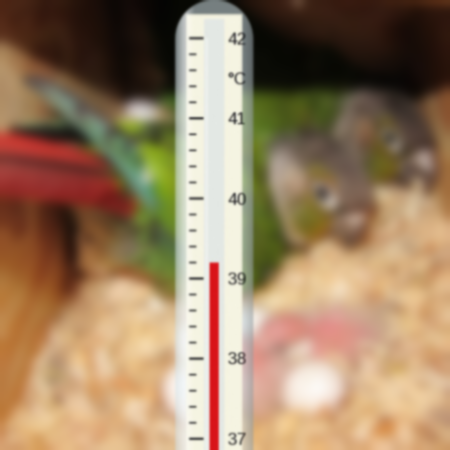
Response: 39.2 °C
